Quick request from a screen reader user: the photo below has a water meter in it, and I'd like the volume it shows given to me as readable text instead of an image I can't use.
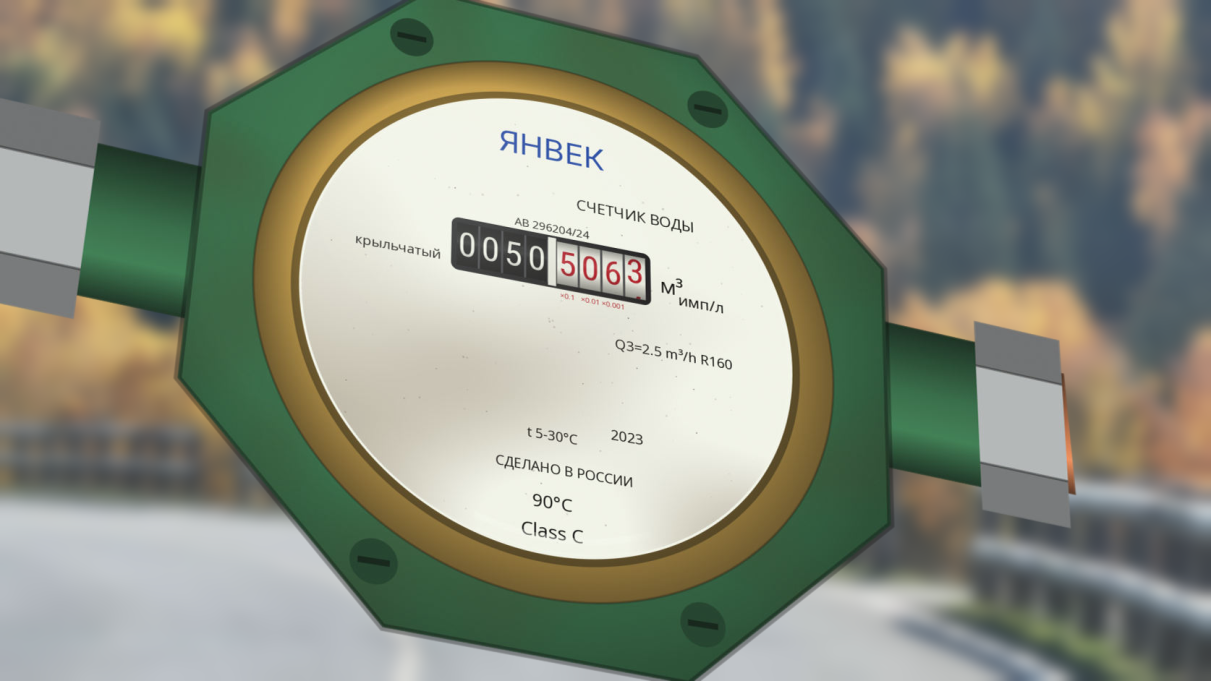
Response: 50.5063 m³
